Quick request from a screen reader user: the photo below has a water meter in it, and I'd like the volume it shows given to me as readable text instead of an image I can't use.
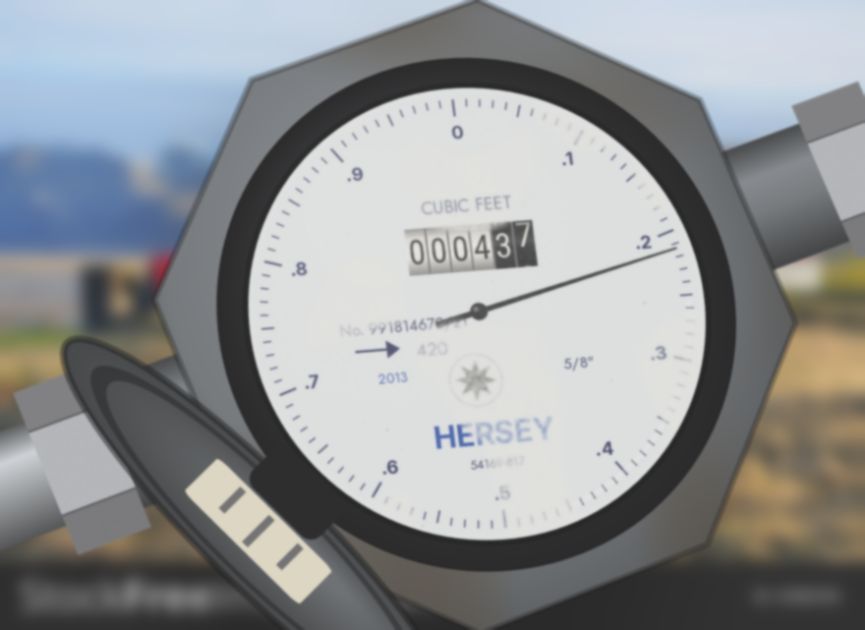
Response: 437.21 ft³
